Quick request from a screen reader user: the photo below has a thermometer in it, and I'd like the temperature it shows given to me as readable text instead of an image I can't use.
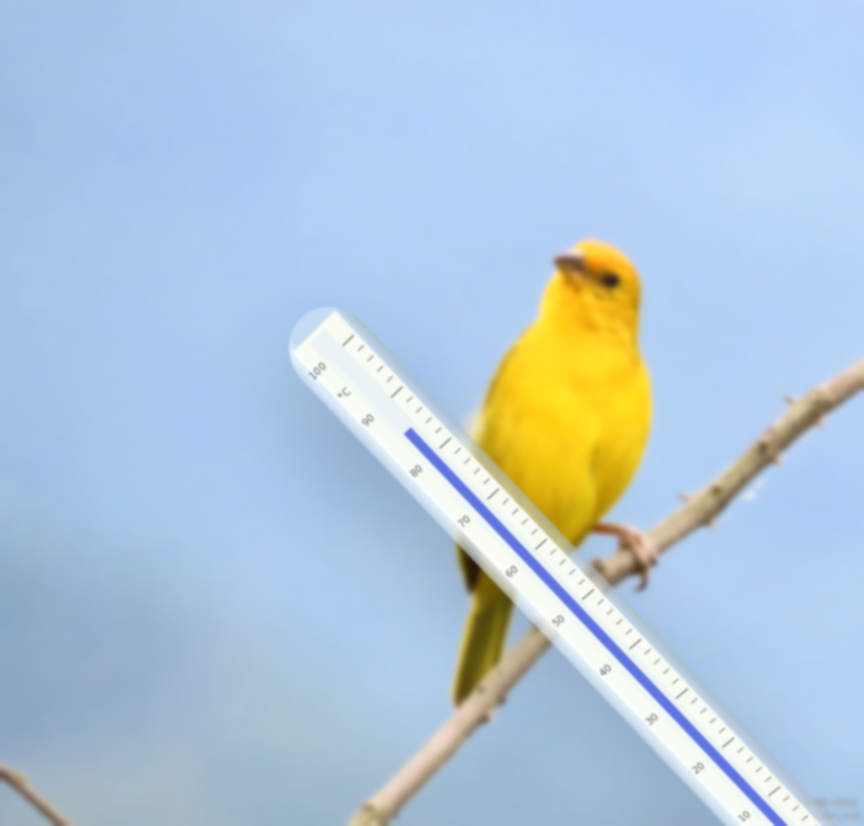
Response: 85 °C
